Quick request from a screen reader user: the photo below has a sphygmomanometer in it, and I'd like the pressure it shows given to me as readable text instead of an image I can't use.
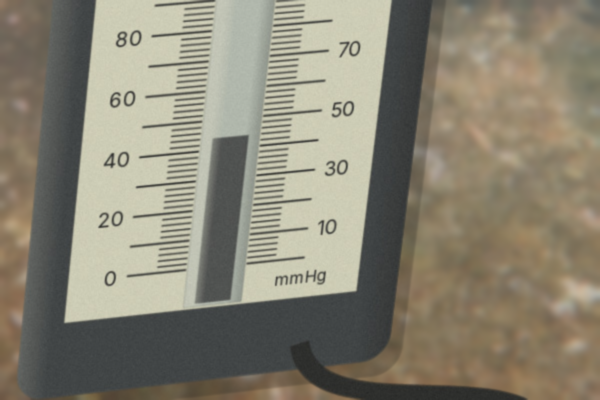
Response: 44 mmHg
